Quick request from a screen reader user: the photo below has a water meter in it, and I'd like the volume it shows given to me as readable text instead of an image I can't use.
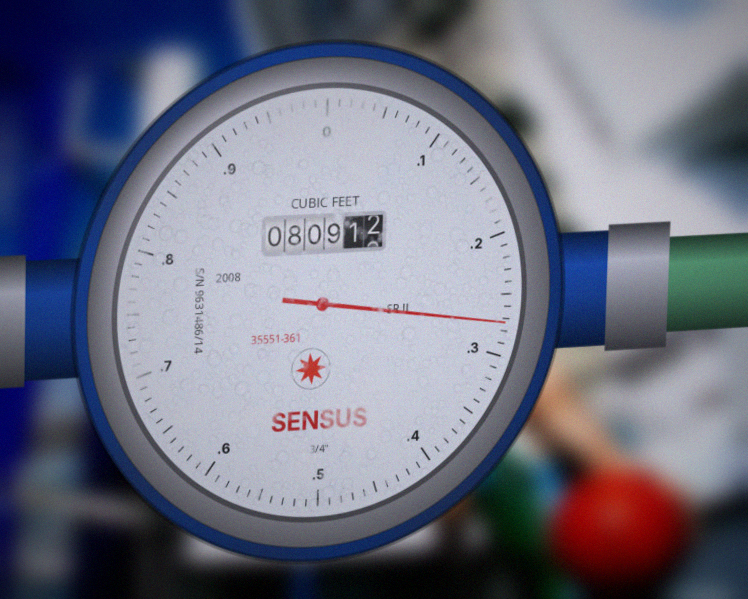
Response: 80912.27 ft³
